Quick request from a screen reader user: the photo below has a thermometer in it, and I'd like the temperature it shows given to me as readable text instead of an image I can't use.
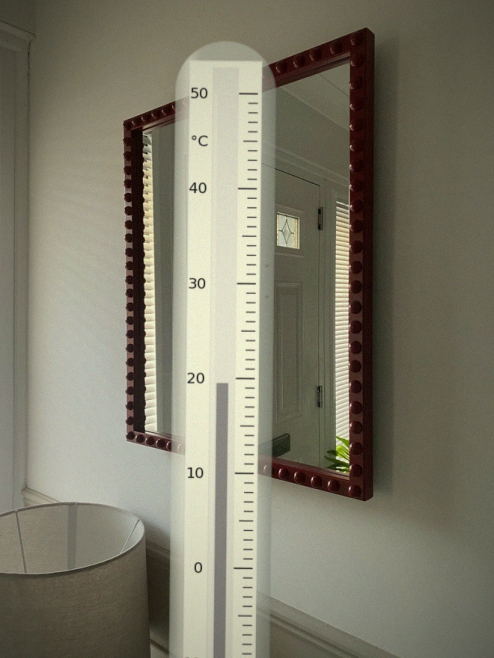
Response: 19.5 °C
